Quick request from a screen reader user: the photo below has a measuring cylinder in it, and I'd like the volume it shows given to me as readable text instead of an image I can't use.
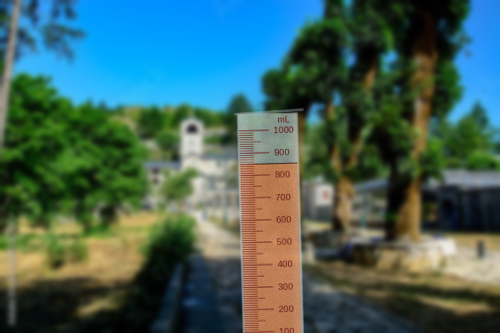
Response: 850 mL
